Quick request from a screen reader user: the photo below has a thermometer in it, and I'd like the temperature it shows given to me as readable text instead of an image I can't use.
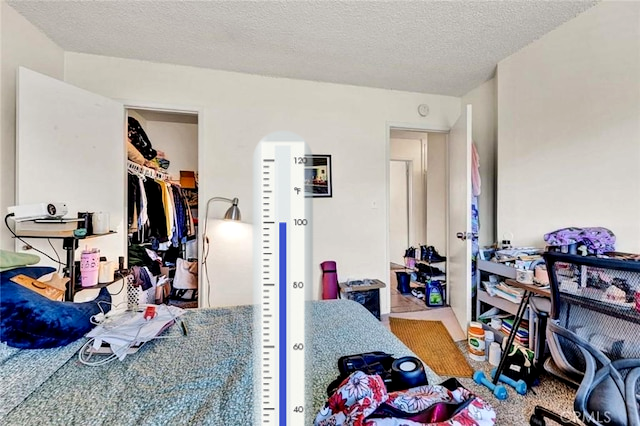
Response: 100 °F
